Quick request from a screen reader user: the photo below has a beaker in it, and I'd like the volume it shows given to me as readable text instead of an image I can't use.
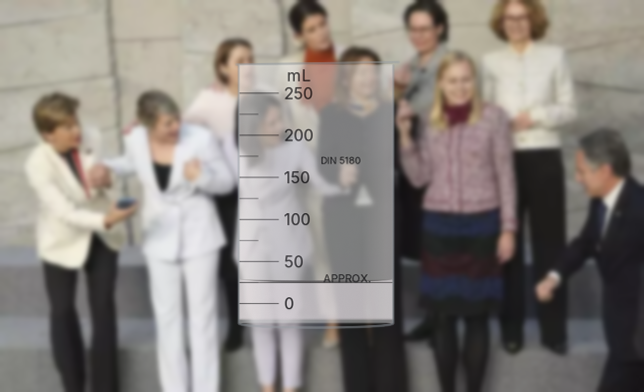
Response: 25 mL
